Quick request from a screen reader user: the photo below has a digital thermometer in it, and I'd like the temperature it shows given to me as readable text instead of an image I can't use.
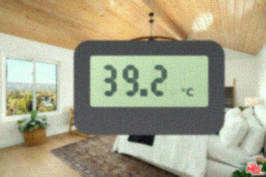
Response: 39.2 °C
